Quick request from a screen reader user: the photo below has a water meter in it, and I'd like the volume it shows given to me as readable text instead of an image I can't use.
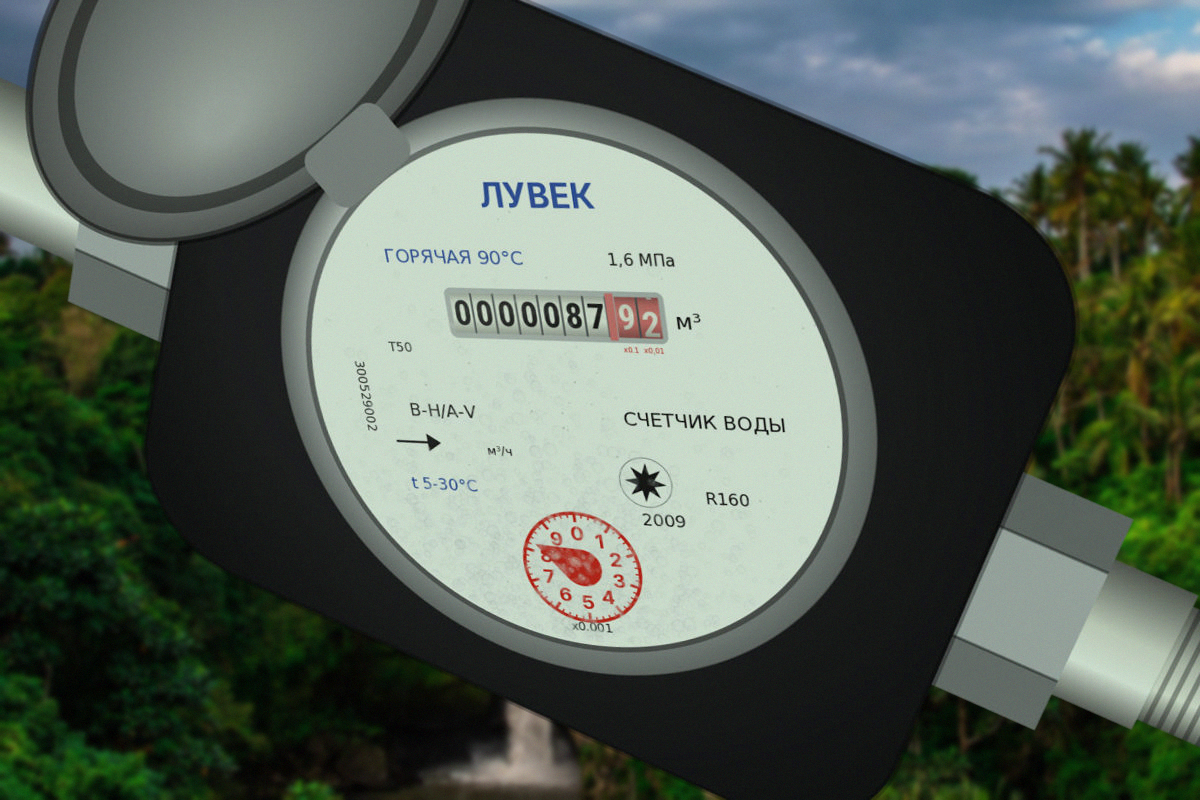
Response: 87.918 m³
